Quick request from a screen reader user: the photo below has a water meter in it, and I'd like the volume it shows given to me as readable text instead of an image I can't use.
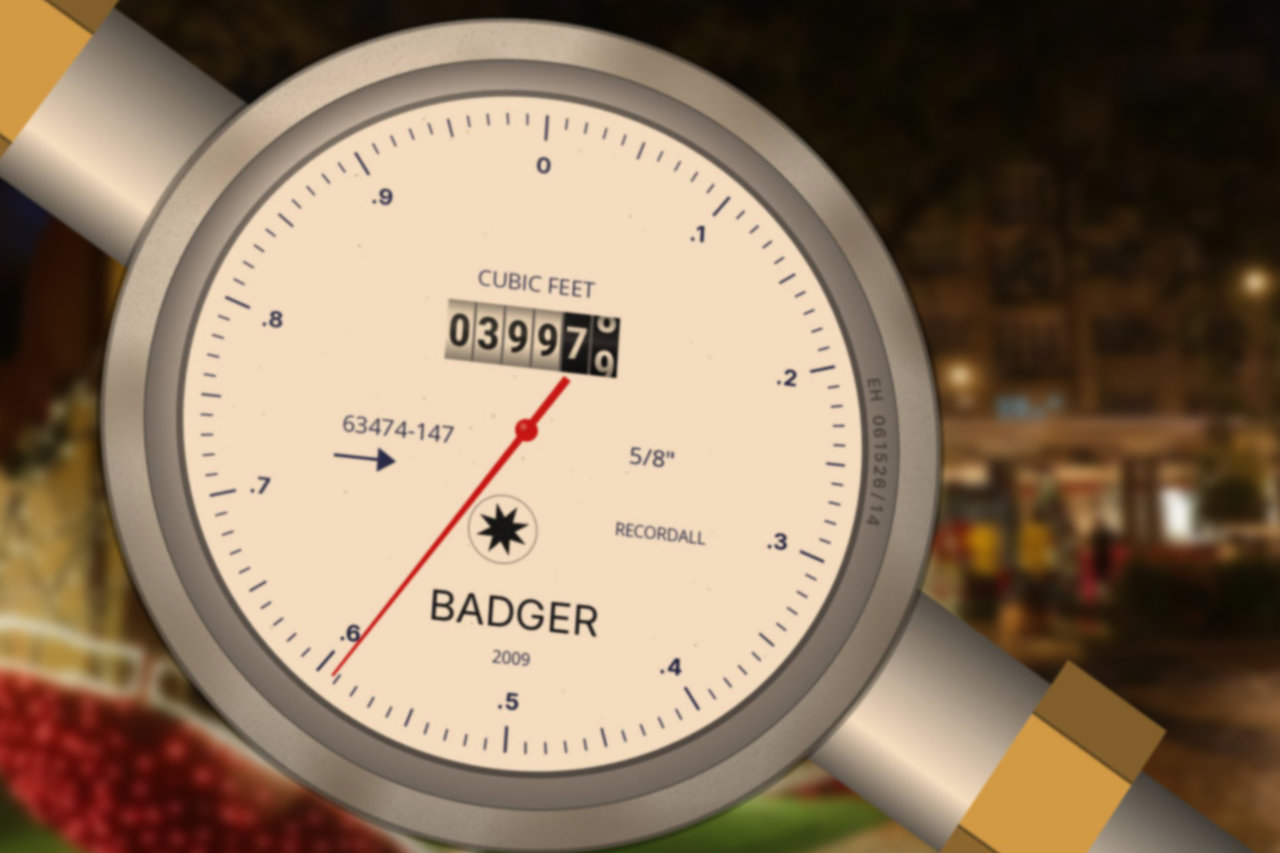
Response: 39978.59 ft³
